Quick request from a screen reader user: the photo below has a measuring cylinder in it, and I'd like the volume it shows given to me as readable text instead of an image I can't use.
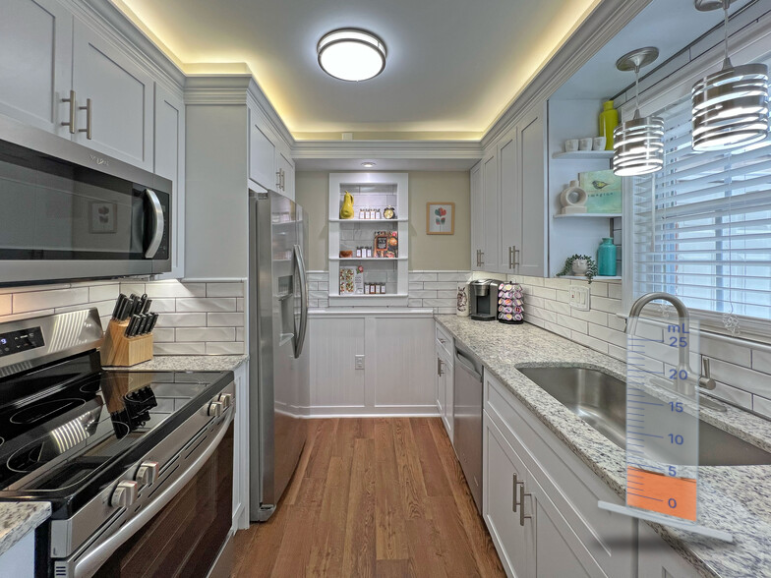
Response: 4 mL
